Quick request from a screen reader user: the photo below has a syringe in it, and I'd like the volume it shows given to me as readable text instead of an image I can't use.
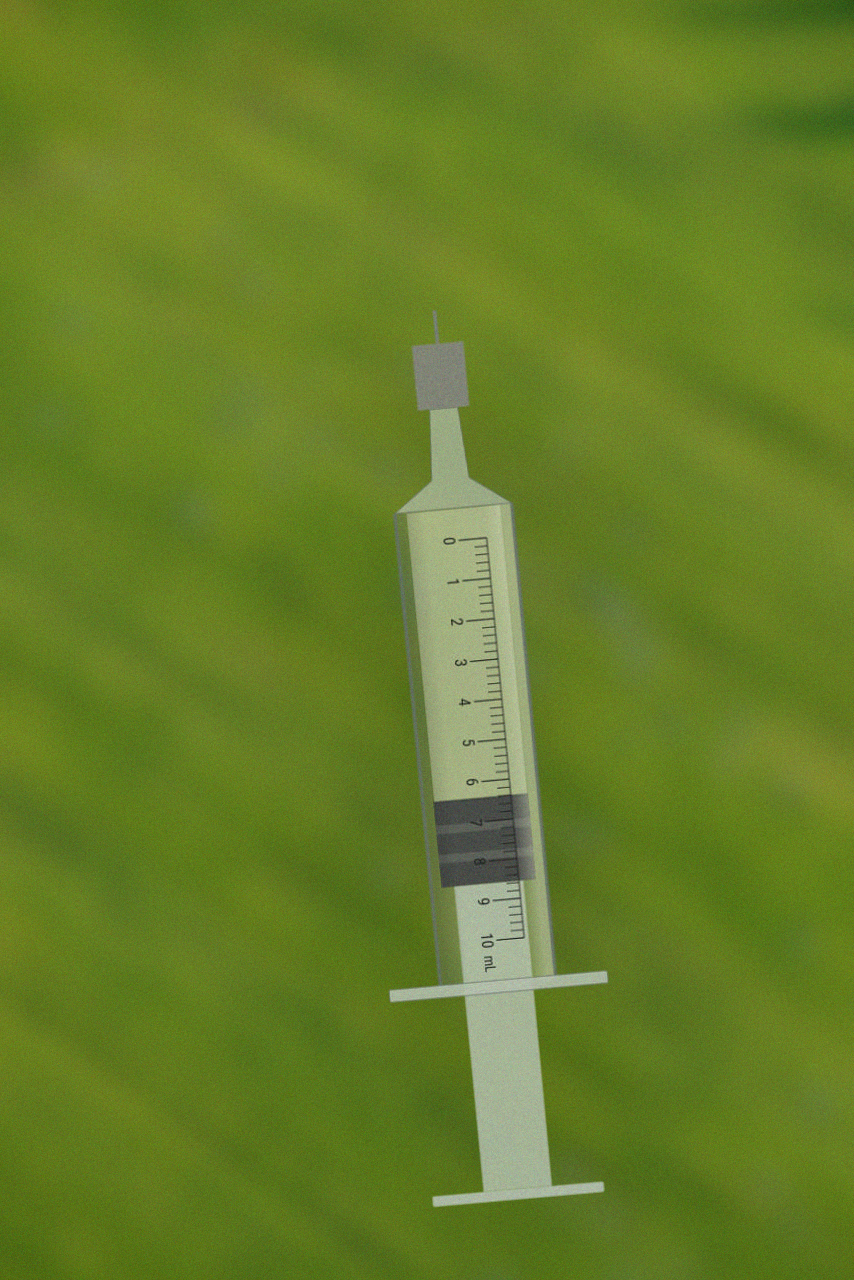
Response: 6.4 mL
